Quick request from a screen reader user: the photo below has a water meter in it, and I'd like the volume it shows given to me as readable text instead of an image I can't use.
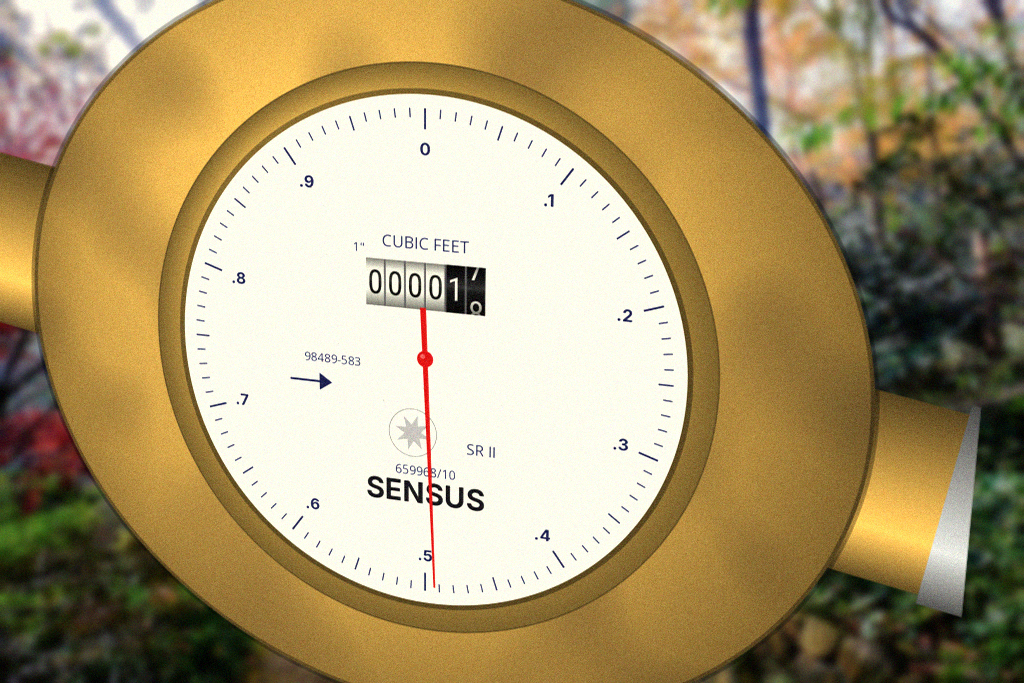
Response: 17.49 ft³
